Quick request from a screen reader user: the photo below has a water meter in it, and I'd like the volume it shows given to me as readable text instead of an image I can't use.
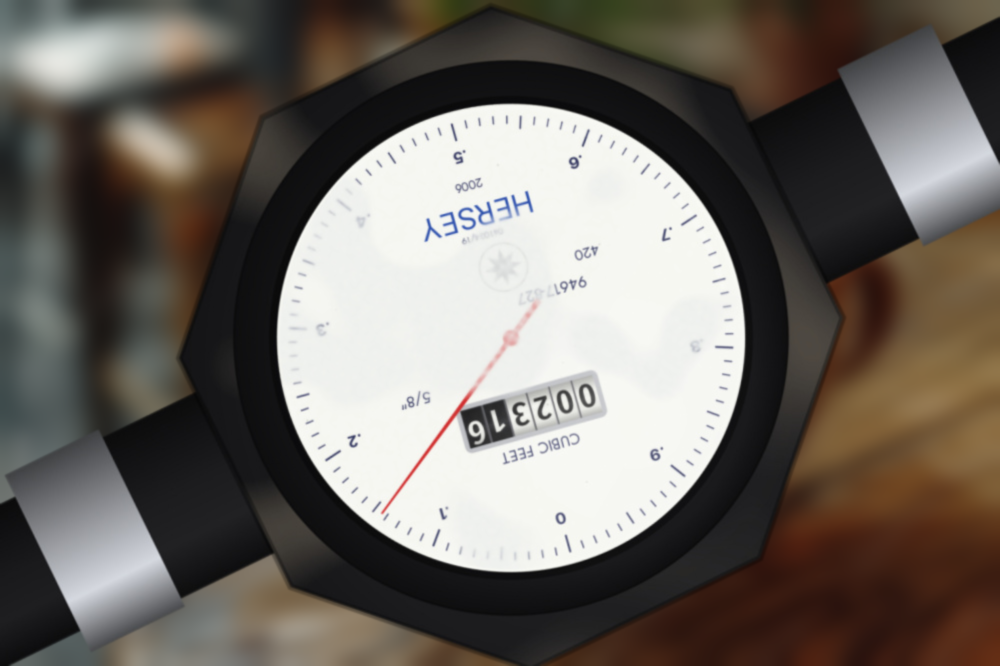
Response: 2316.14 ft³
